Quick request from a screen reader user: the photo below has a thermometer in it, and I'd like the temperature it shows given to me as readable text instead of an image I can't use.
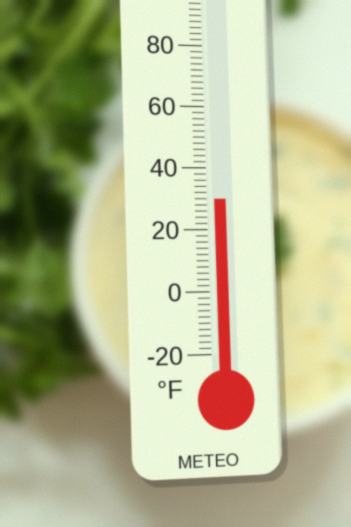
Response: 30 °F
